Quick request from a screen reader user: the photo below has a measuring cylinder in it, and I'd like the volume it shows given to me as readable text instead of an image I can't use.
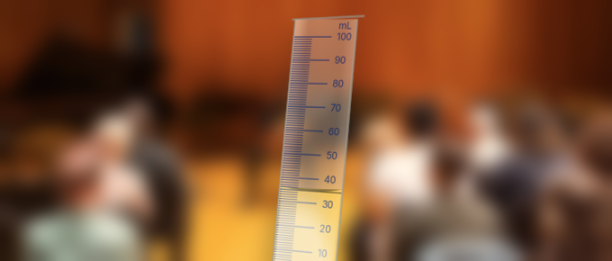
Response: 35 mL
